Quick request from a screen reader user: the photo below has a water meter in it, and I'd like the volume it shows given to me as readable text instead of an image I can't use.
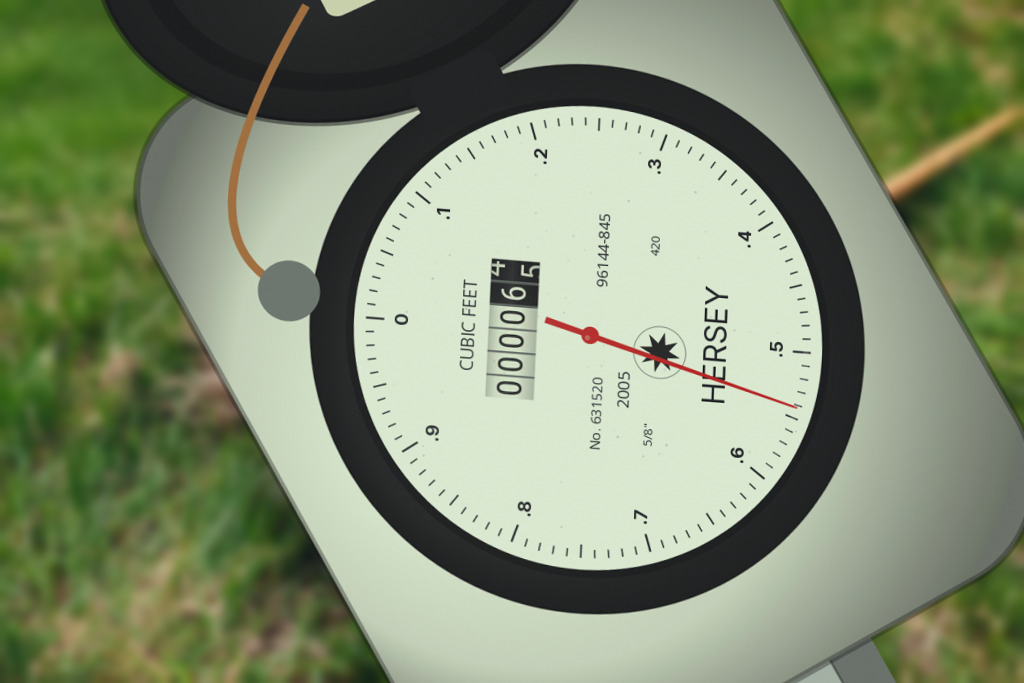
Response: 64.54 ft³
